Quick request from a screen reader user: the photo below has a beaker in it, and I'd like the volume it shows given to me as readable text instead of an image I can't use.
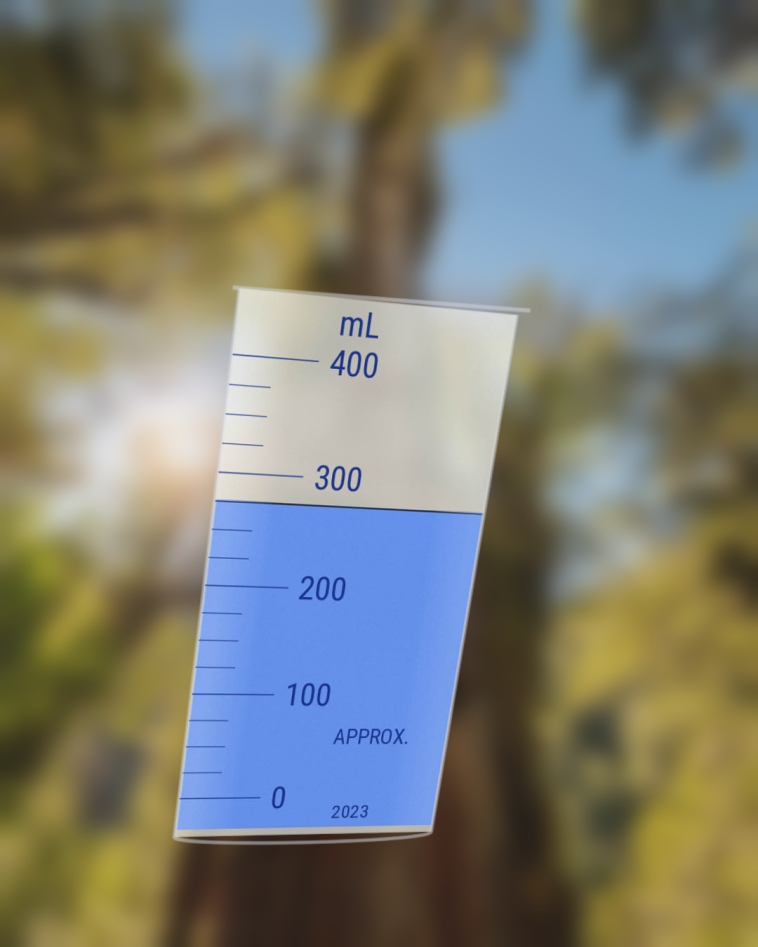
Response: 275 mL
